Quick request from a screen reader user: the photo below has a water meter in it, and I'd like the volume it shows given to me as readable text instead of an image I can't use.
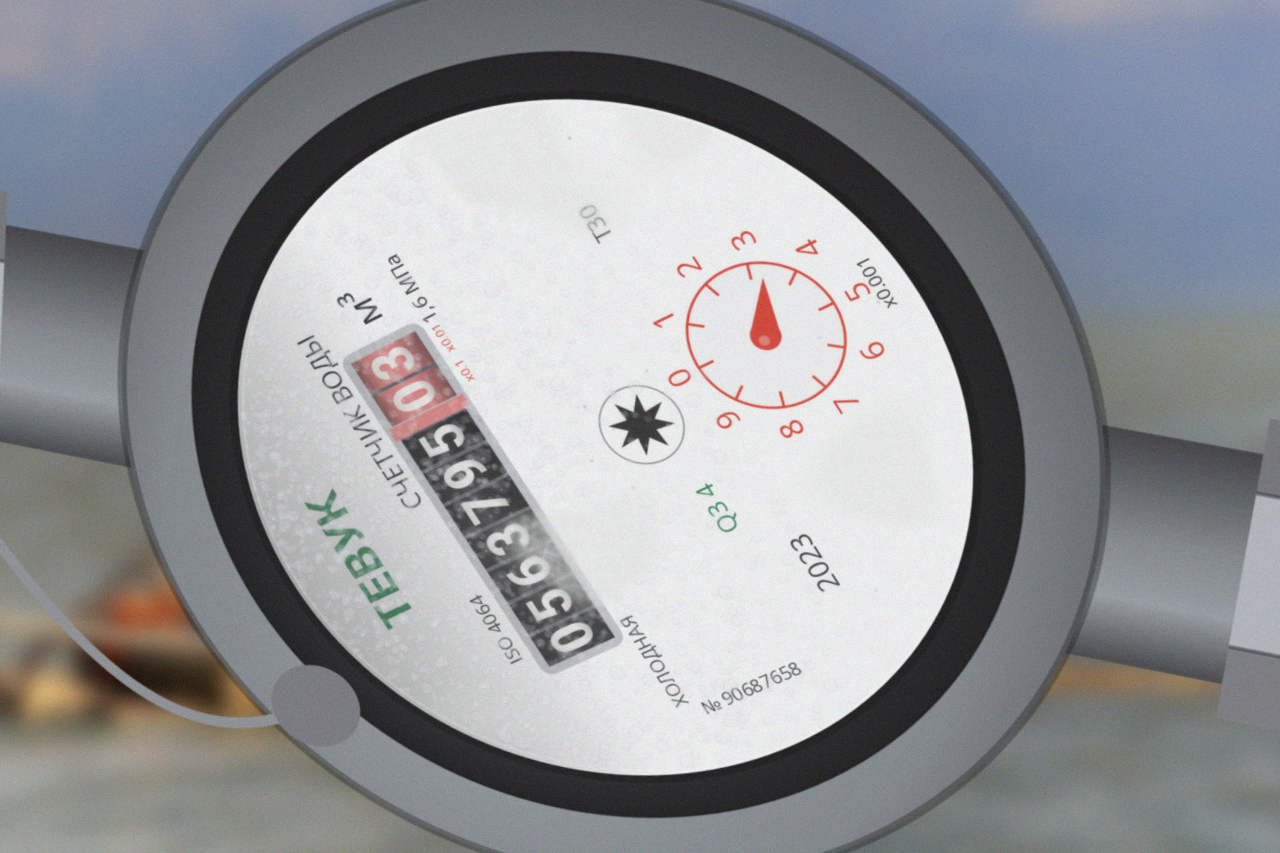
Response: 563795.033 m³
